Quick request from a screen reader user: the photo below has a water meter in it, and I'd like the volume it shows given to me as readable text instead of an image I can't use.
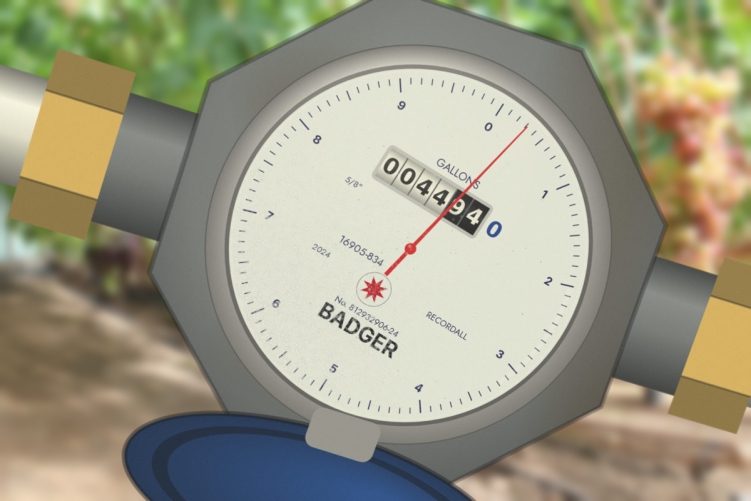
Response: 44940.3 gal
